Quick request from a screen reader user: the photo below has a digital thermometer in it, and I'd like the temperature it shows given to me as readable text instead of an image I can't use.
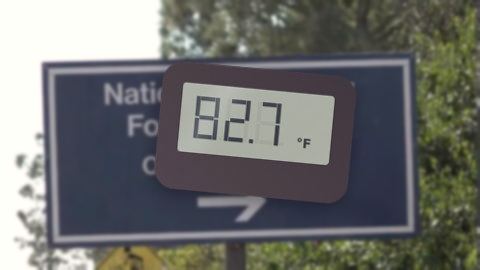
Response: 82.7 °F
